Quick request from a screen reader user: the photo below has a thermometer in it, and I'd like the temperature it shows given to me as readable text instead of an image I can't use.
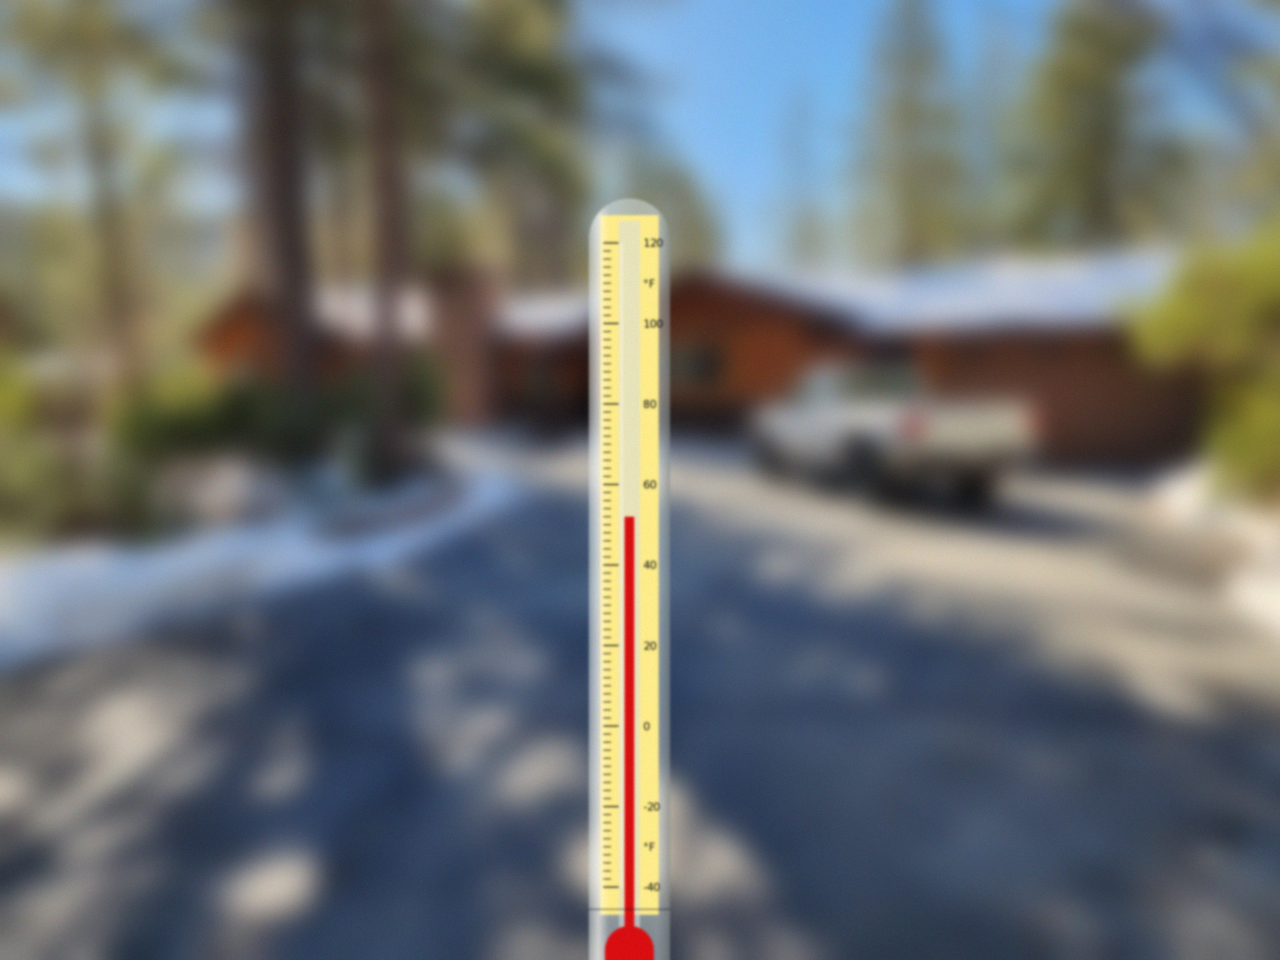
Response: 52 °F
